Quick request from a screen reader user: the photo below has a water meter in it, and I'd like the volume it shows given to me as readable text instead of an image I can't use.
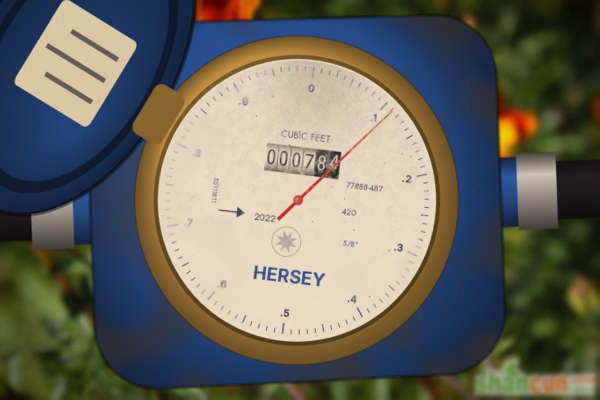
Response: 784.11 ft³
